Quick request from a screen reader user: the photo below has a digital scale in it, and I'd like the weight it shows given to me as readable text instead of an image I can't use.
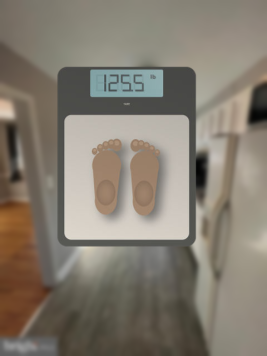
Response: 125.5 lb
